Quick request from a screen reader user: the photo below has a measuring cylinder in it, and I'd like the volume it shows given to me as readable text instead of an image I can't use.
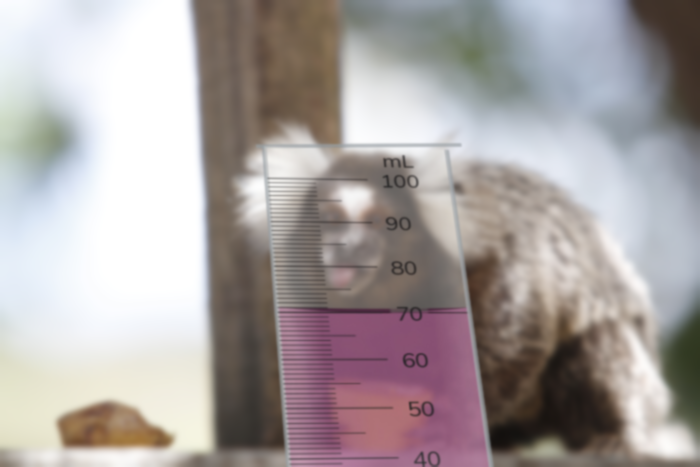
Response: 70 mL
